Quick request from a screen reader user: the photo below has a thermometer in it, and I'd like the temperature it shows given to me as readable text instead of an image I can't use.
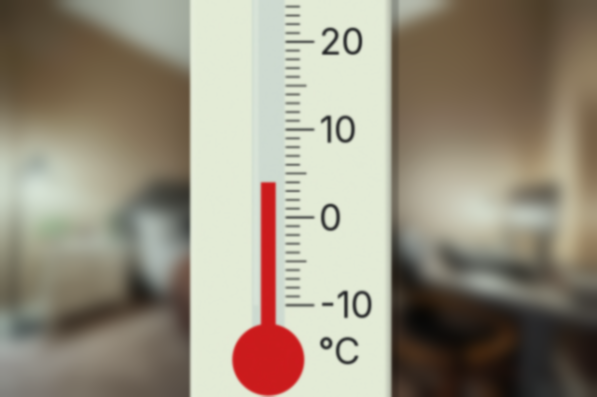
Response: 4 °C
